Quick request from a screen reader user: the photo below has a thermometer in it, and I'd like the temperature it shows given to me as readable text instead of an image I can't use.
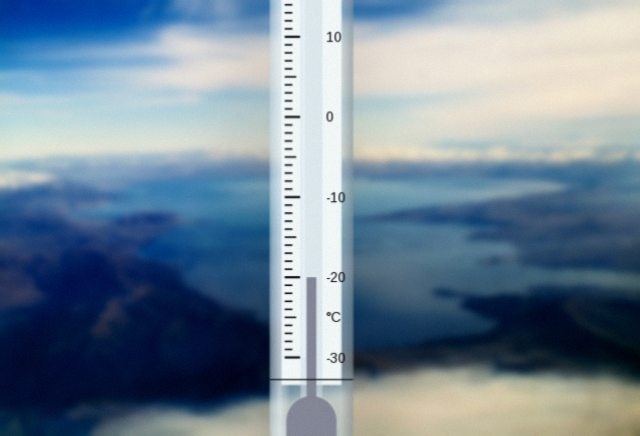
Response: -20 °C
